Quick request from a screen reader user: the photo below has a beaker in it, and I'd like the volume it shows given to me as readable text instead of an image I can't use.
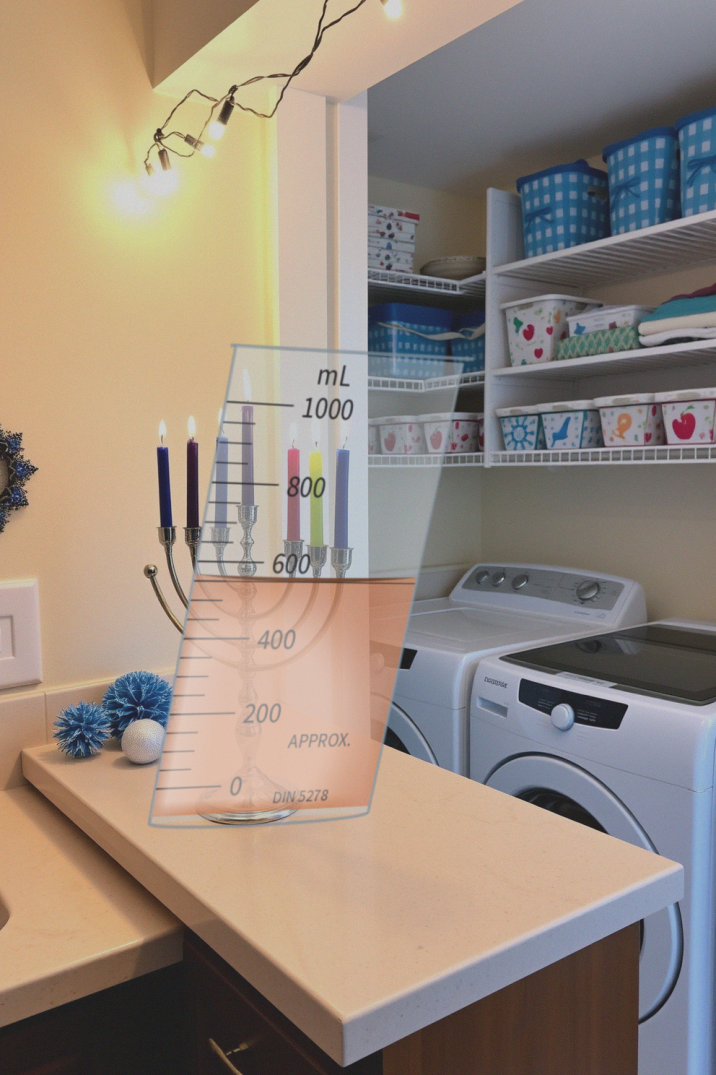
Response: 550 mL
